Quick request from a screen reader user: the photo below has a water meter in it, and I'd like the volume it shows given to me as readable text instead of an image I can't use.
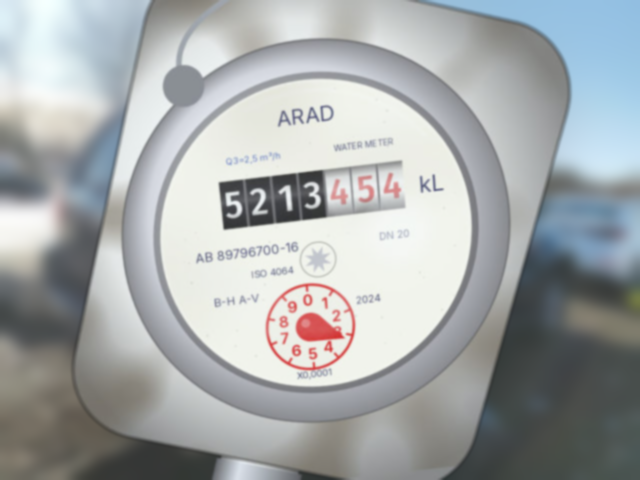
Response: 5213.4543 kL
